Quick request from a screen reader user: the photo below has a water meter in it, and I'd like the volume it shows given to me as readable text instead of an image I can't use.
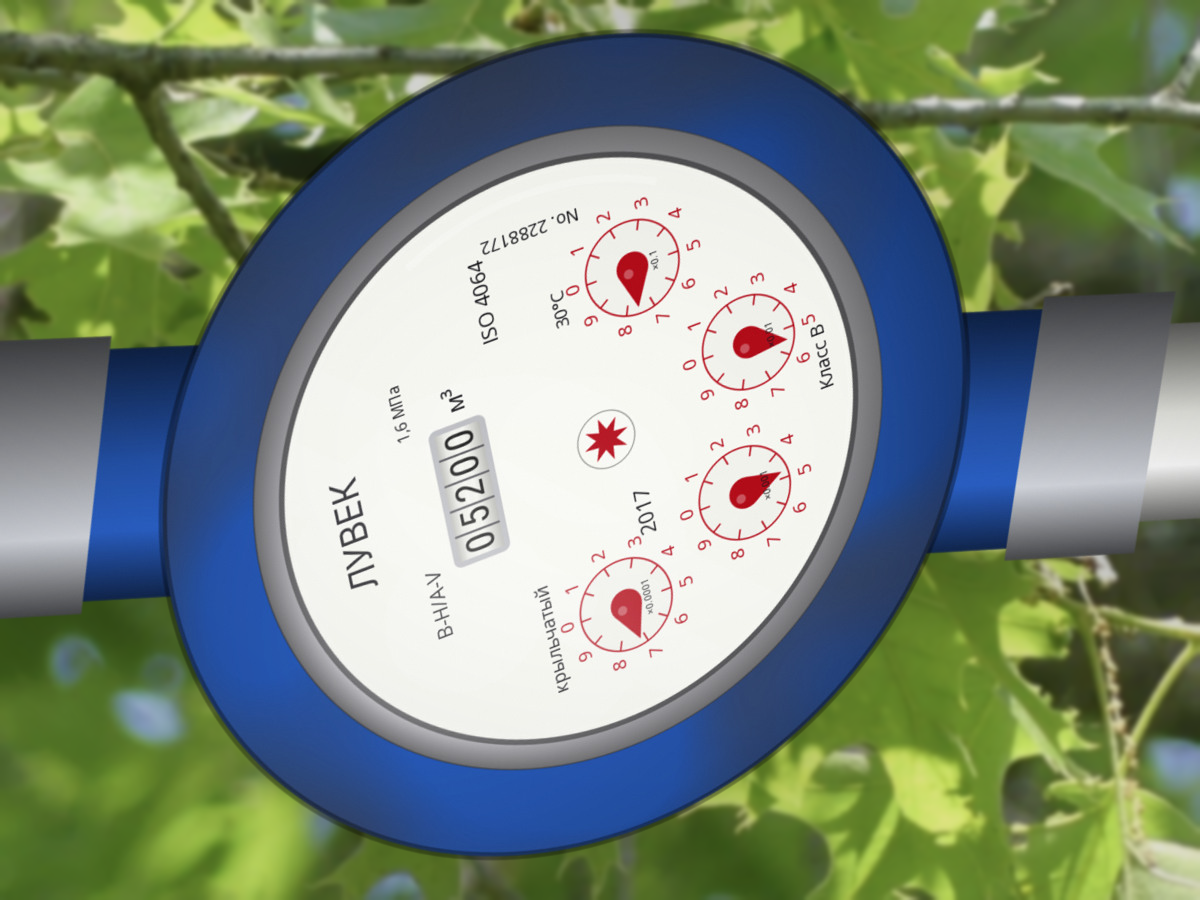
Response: 5200.7547 m³
